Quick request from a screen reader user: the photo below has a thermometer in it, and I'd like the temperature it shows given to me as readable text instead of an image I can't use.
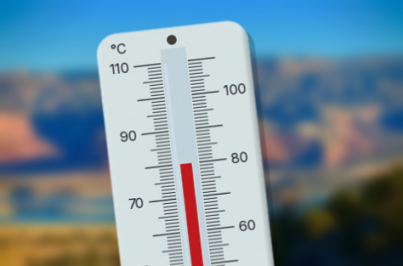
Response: 80 °C
